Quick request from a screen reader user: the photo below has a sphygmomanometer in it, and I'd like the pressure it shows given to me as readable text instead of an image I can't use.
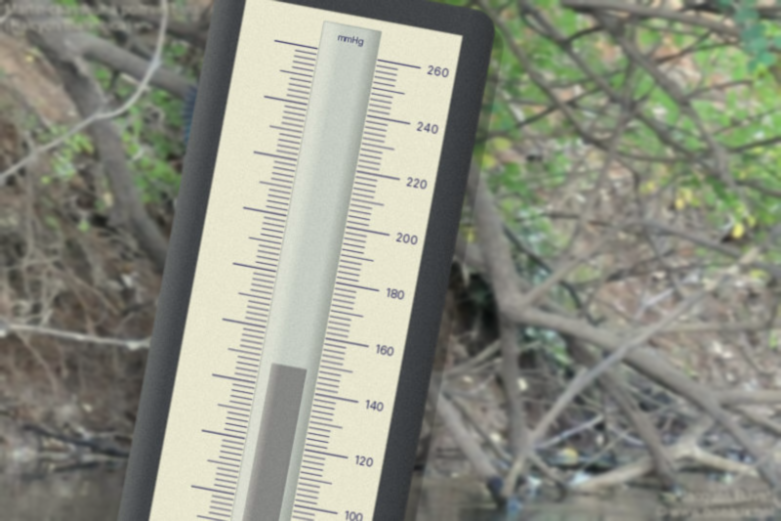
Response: 148 mmHg
